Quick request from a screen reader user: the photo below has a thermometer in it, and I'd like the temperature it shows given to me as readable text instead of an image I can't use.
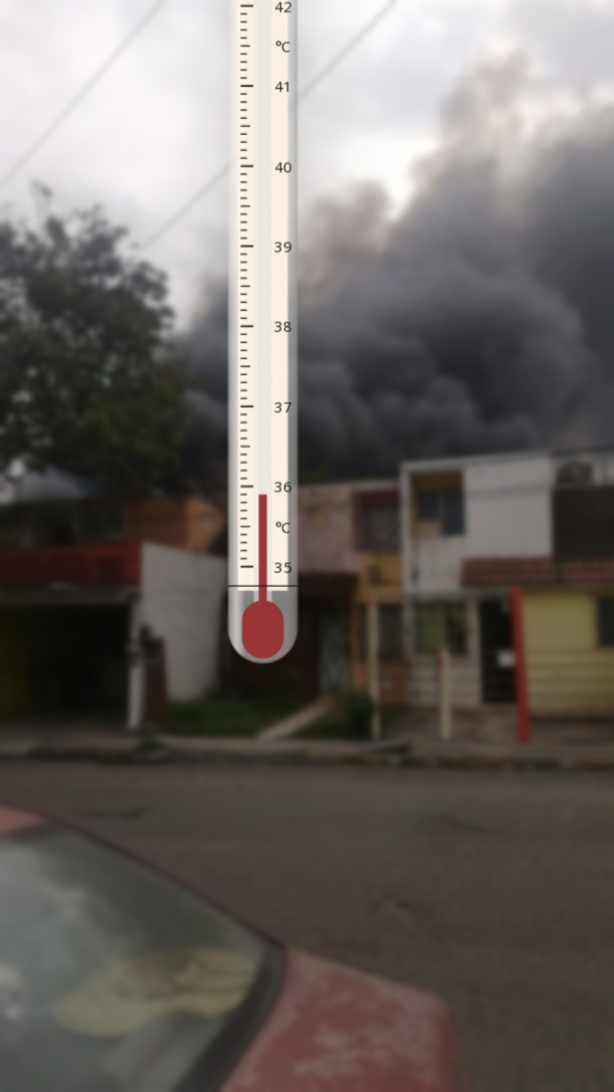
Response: 35.9 °C
